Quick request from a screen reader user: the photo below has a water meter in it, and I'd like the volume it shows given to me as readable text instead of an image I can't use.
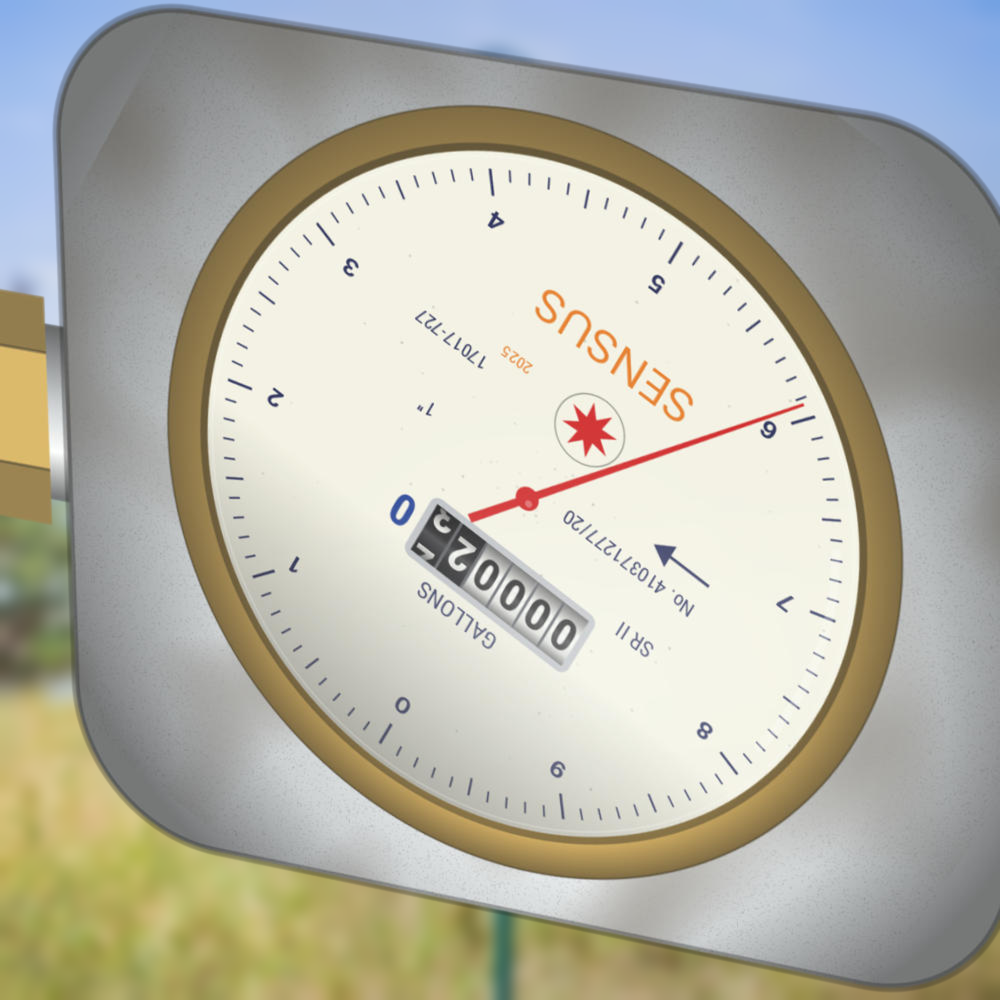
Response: 225.9 gal
